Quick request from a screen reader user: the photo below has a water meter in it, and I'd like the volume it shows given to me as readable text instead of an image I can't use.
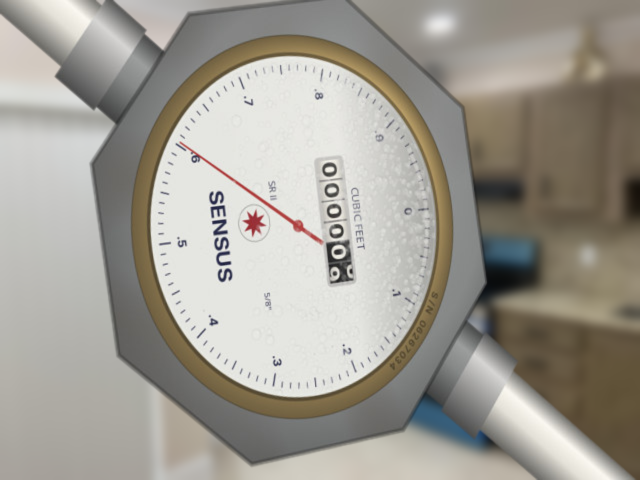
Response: 8.60 ft³
